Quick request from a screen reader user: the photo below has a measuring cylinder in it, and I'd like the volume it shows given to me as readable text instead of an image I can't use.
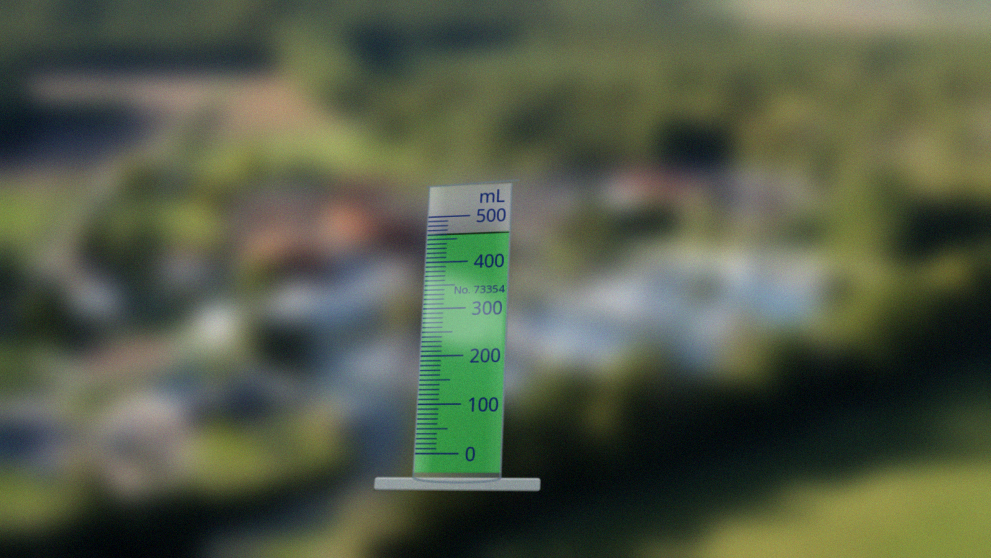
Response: 460 mL
